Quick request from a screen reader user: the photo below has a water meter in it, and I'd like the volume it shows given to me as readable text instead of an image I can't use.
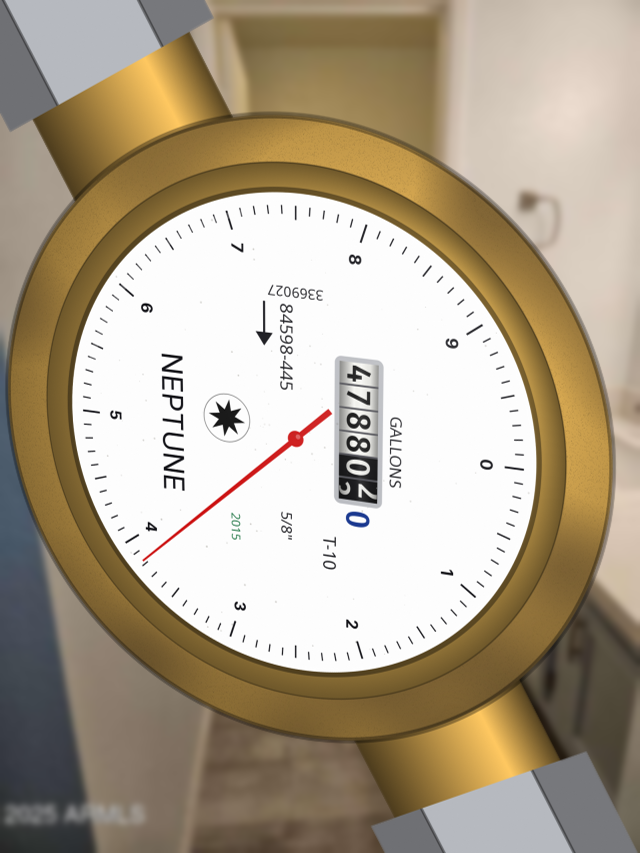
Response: 4788023.8 gal
